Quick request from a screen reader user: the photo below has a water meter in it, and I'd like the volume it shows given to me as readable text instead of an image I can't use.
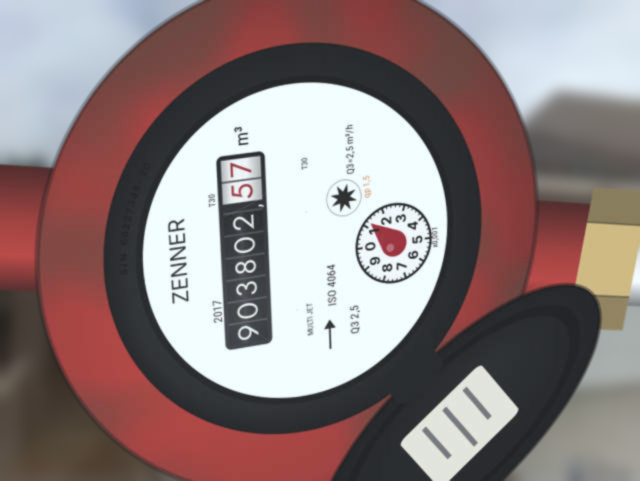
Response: 903802.571 m³
